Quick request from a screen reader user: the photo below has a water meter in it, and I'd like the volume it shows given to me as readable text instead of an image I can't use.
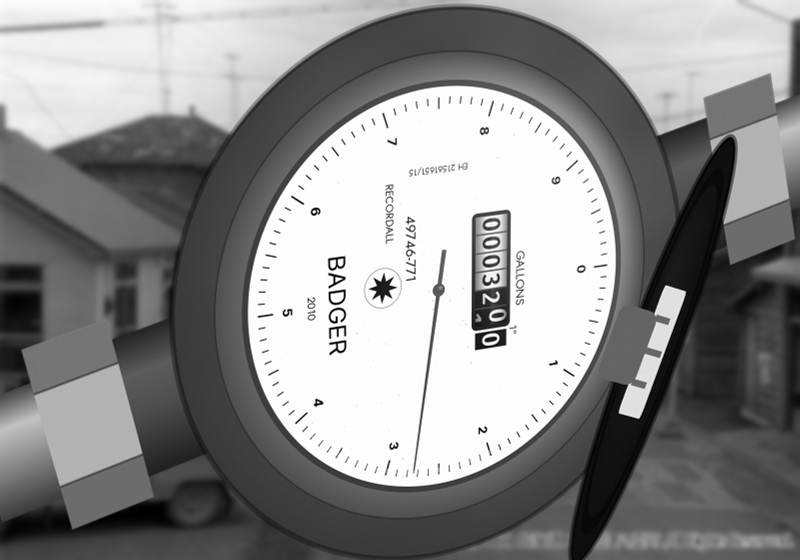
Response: 3202.7 gal
